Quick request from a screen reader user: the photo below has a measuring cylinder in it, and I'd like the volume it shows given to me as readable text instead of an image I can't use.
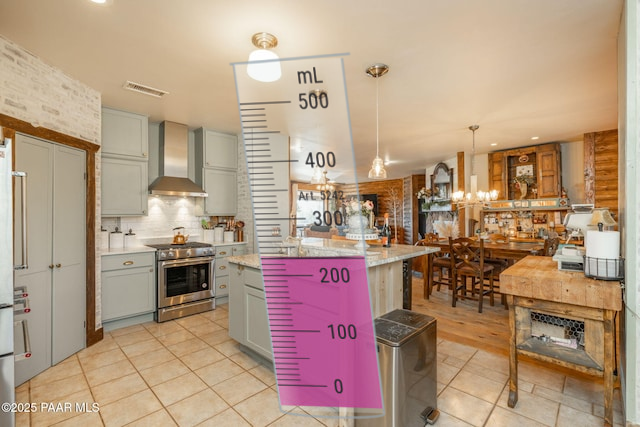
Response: 230 mL
